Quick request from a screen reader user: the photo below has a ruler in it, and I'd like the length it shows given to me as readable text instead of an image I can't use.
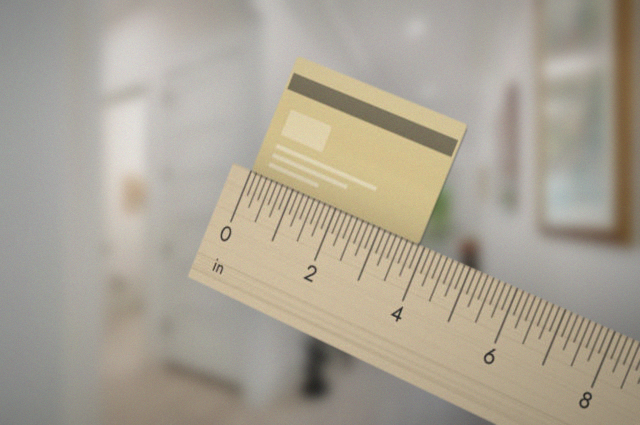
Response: 3.875 in
